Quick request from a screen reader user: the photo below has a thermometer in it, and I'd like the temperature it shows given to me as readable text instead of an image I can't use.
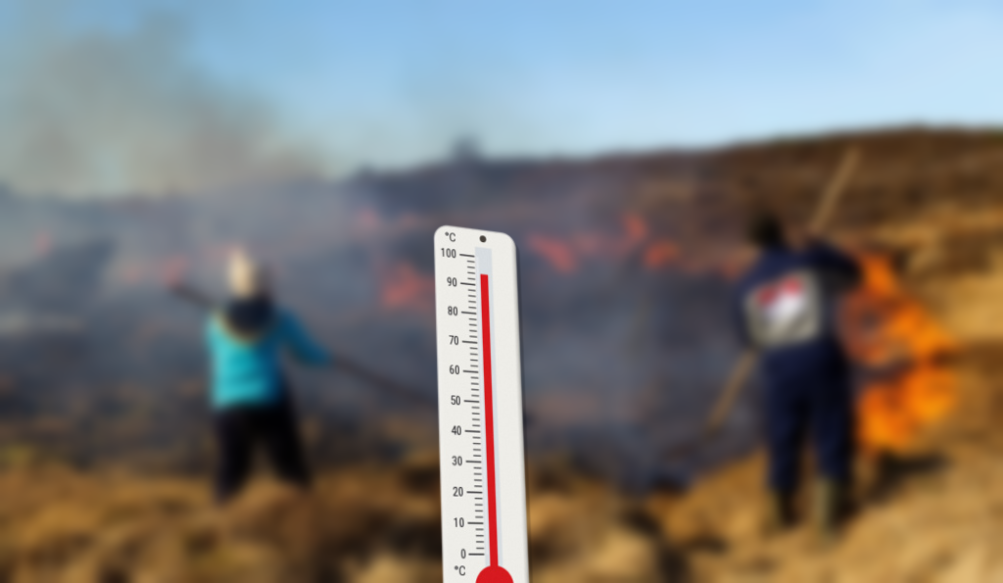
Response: 94 °C
